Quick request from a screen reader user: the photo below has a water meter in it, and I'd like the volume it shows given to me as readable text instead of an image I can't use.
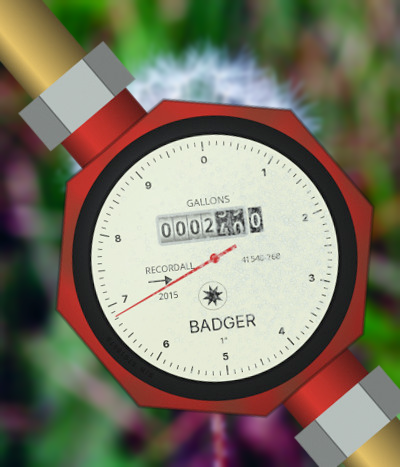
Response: 2396.8 gal
